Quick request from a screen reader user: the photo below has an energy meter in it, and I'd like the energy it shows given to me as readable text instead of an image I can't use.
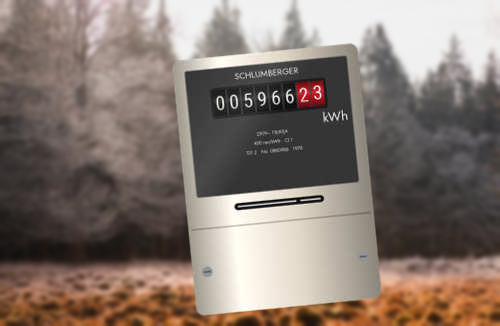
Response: 5966.23 kWh
